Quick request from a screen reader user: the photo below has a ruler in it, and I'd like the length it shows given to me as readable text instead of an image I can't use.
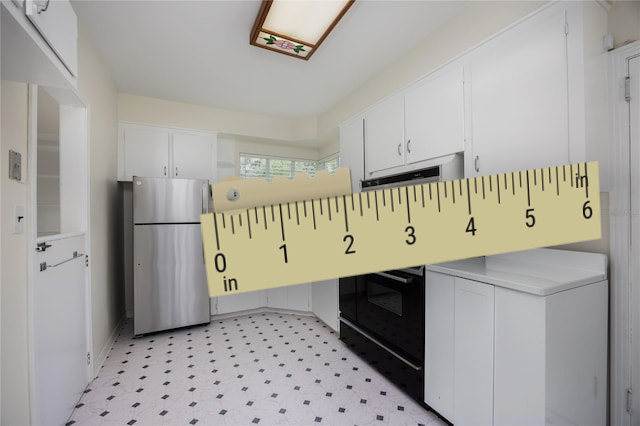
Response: 2.125 in
